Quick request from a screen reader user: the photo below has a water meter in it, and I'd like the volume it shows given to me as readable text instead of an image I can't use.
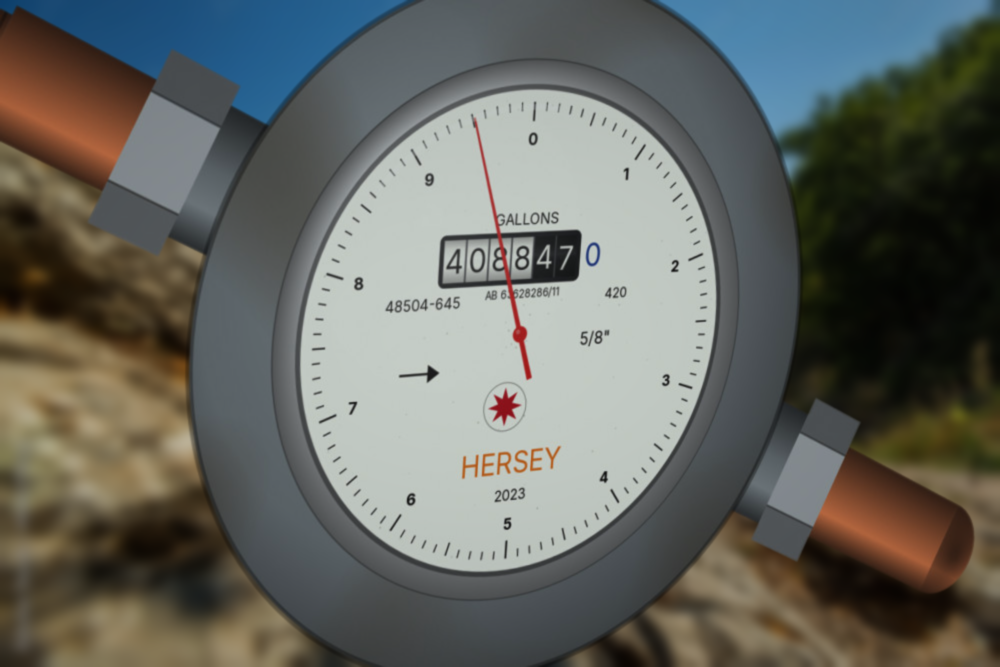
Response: 4088469.5 gal
